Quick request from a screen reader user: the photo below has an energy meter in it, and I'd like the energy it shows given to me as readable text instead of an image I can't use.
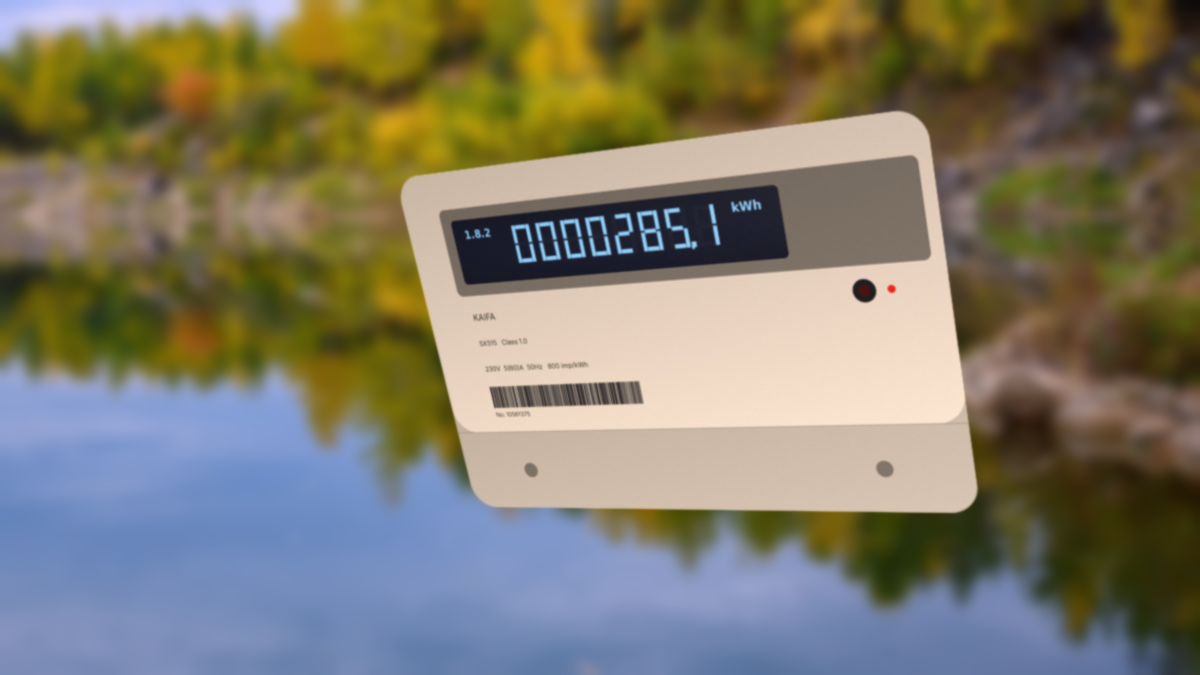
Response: 285.1 kWh
